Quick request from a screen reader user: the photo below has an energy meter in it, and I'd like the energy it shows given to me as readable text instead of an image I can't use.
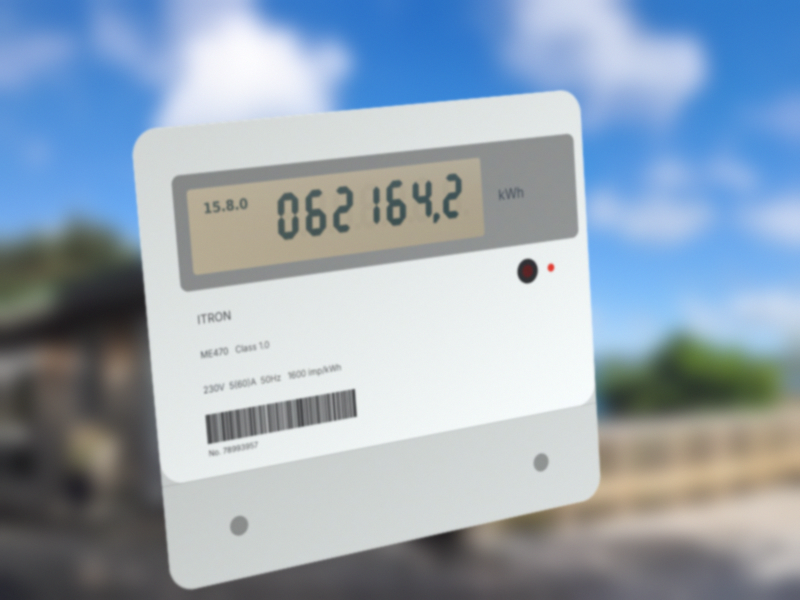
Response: 62164.2 kWh
